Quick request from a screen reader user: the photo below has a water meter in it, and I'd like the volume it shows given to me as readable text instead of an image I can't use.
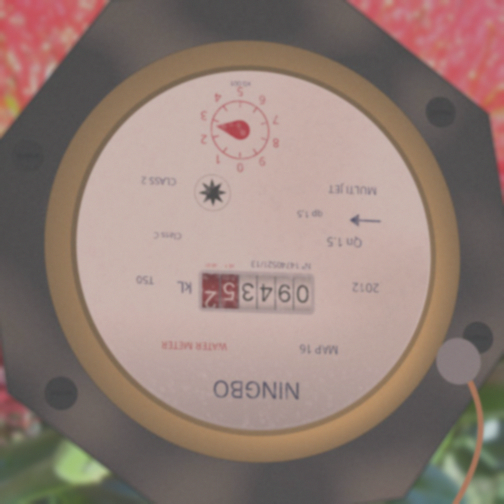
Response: 943.522 kL
